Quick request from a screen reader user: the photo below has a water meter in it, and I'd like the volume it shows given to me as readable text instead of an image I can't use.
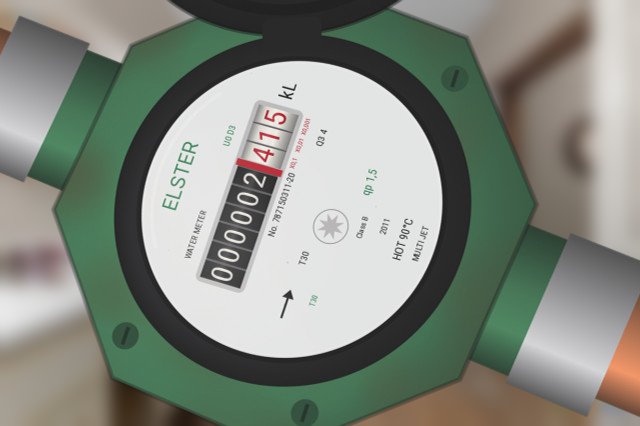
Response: 2.415 kL
